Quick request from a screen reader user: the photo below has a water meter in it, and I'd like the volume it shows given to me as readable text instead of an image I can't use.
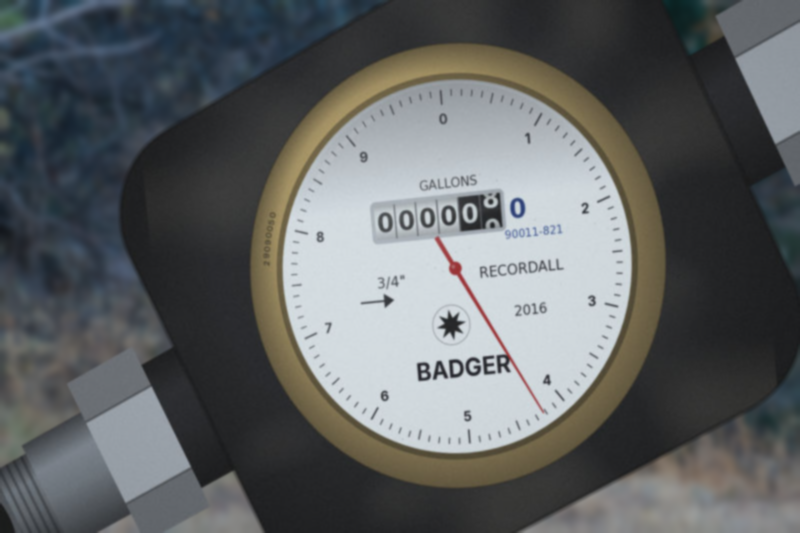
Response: 84.2 gal
